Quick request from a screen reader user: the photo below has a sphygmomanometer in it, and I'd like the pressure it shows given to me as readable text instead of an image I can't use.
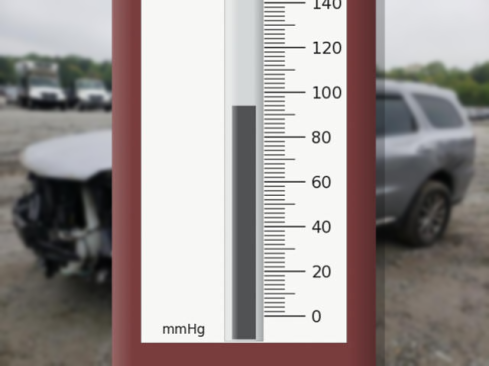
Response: 94 mmHg
